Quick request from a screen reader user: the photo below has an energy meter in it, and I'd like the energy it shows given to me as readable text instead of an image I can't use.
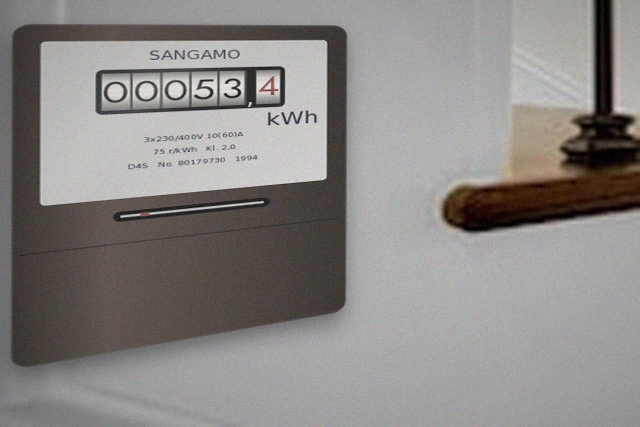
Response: 53.4 kWh
